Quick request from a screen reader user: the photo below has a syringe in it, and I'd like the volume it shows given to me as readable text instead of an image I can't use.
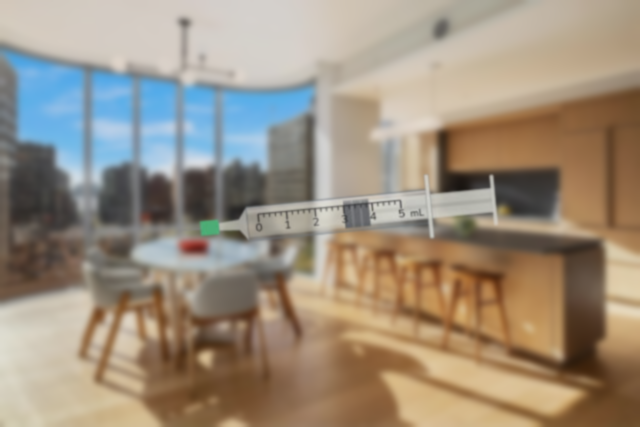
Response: 3 mL
